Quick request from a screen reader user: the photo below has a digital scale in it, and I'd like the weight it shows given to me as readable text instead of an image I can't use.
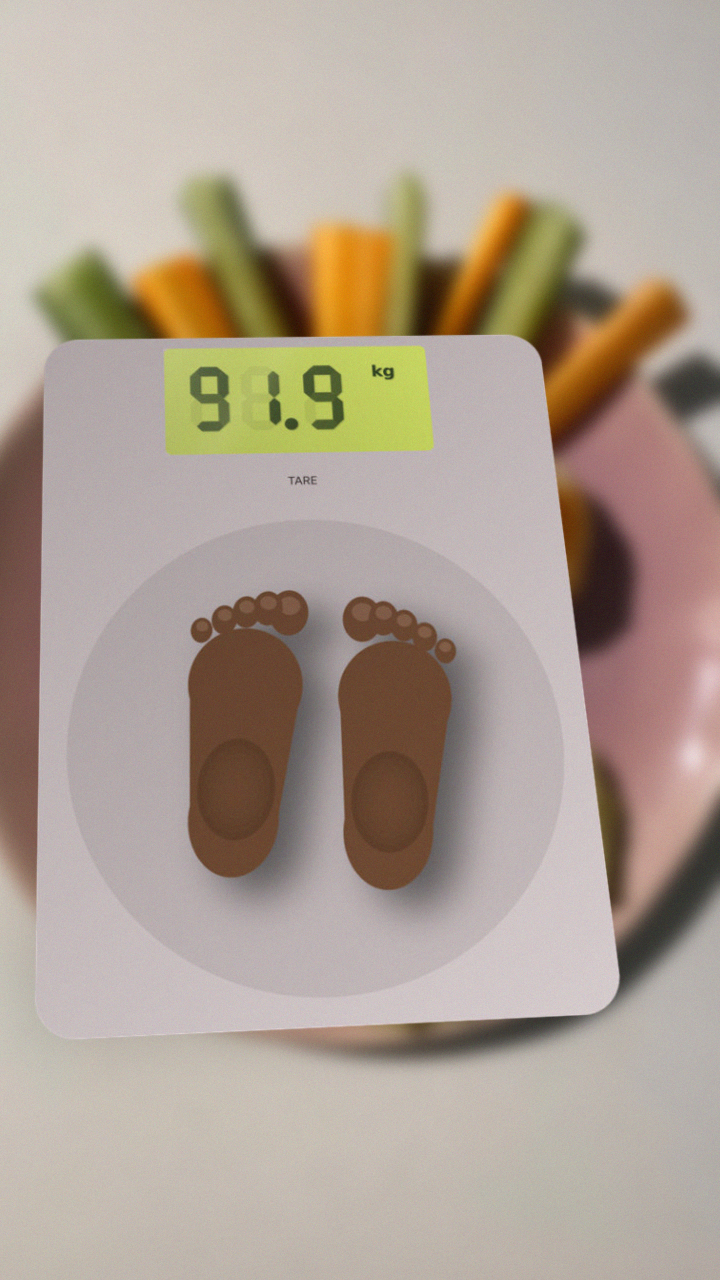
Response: 91.9 kg
